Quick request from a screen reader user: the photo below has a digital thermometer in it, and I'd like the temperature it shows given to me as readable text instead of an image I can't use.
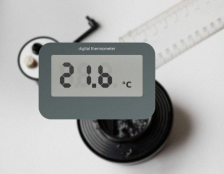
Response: 21.6 °C
